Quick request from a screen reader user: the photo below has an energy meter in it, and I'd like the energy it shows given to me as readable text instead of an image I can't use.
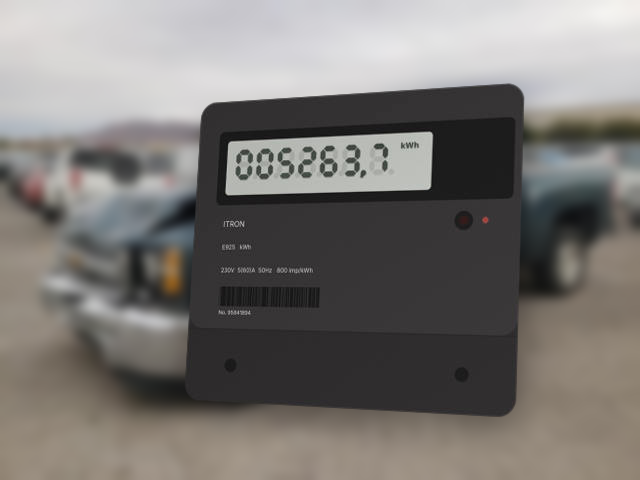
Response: 5263.7 kWh
